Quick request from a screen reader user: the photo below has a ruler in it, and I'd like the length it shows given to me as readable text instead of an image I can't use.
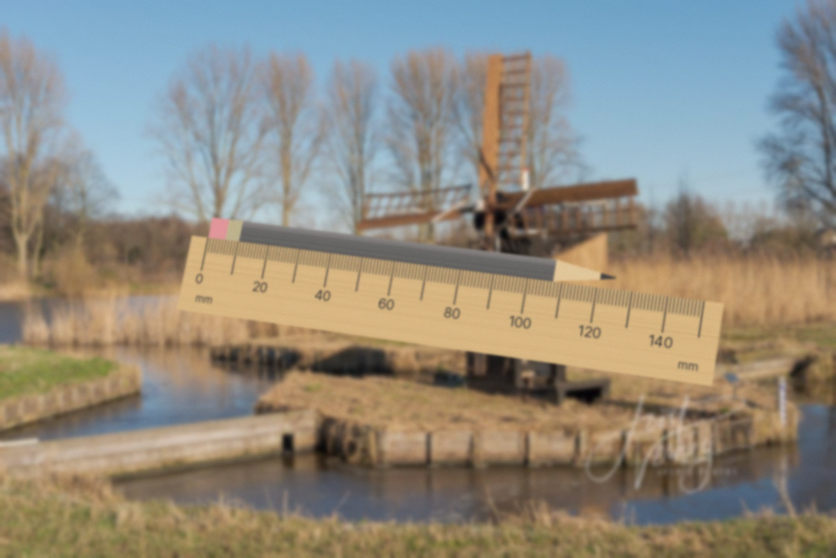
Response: 125 mm
